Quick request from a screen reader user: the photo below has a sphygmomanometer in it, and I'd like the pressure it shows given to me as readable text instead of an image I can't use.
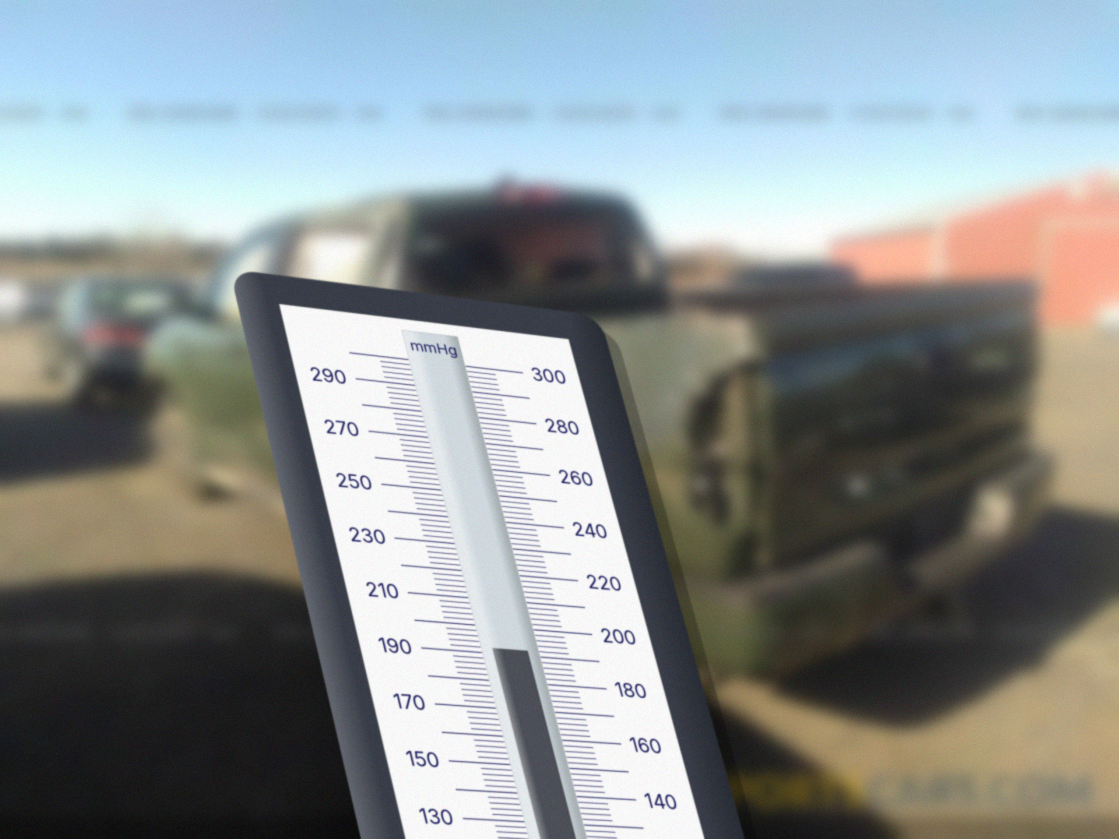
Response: 192 mmHg
